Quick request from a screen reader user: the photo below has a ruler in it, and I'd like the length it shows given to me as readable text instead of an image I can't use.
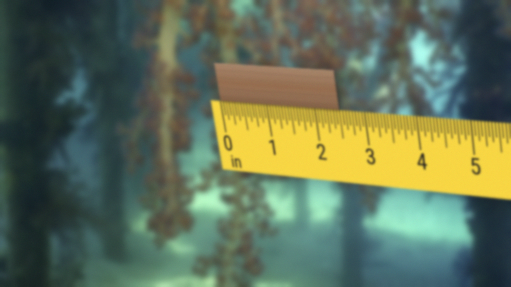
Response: 2.5 in
